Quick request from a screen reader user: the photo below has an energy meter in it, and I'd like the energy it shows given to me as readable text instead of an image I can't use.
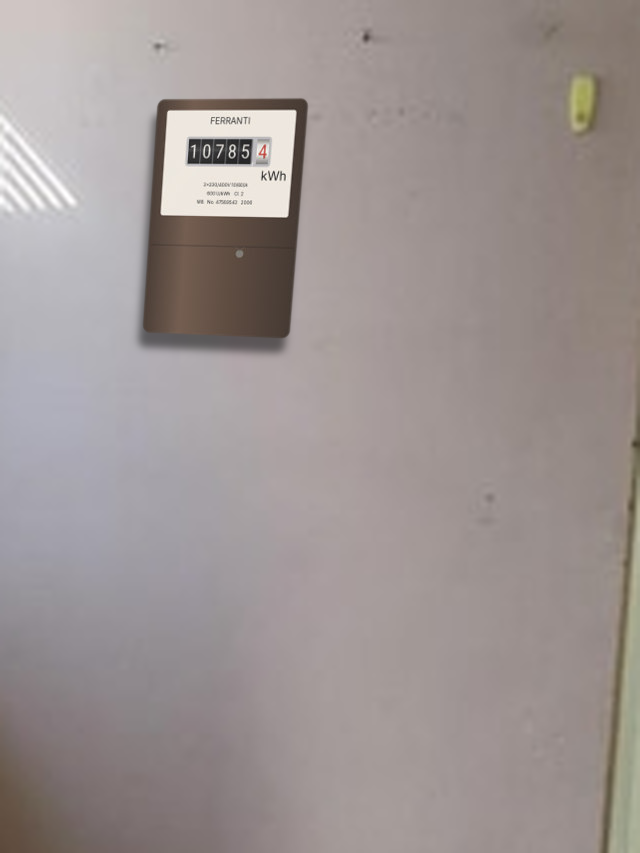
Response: 10785.4 kWh
